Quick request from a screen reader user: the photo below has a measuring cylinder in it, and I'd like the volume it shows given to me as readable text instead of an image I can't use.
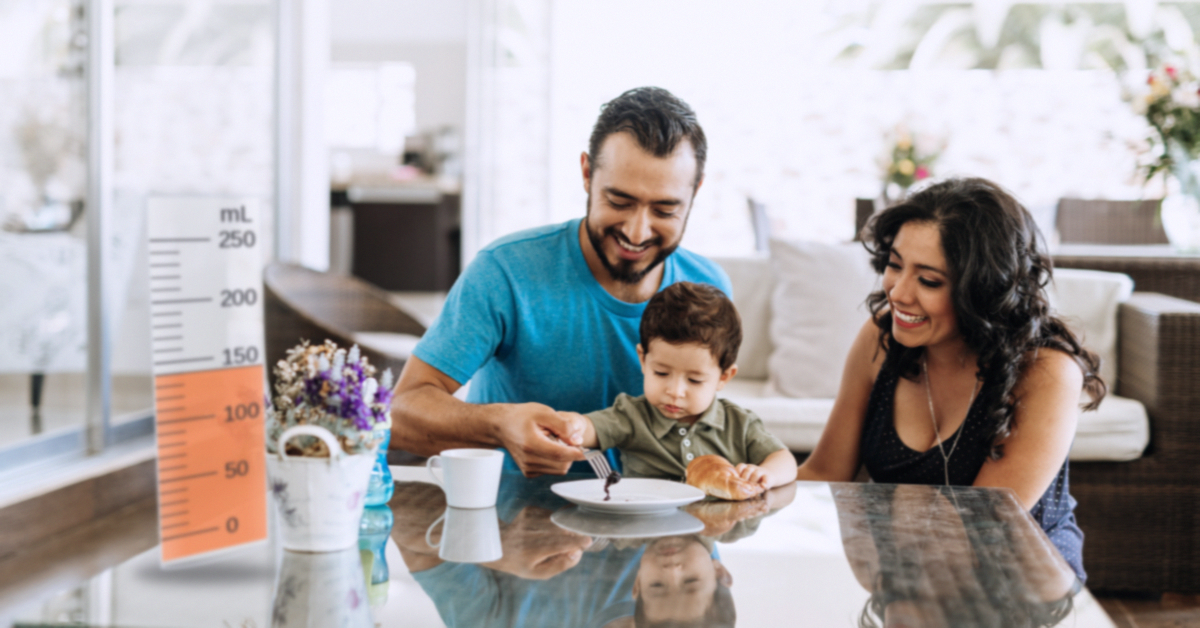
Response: 140 mL
